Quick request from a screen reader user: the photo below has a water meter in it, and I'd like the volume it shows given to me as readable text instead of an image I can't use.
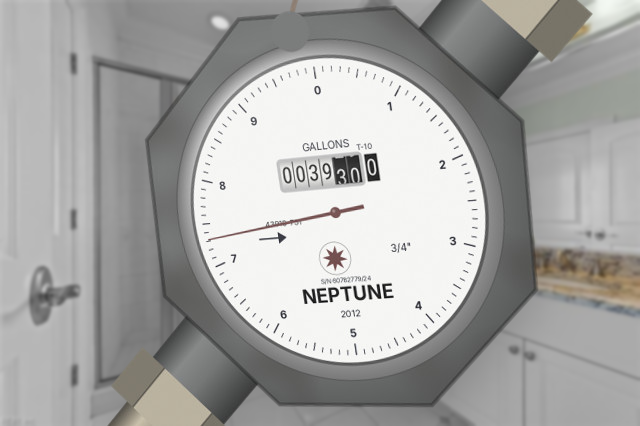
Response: 39297.3 gal
